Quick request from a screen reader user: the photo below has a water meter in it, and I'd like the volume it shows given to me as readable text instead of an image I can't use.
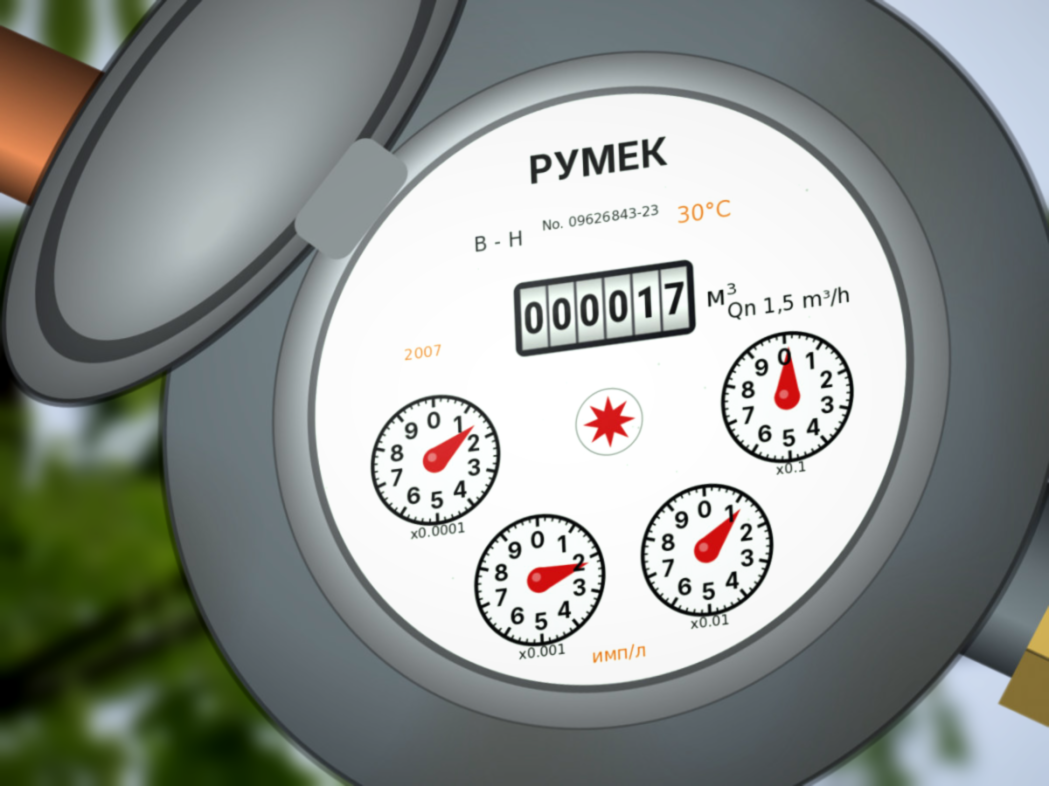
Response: 17.0121 m³
